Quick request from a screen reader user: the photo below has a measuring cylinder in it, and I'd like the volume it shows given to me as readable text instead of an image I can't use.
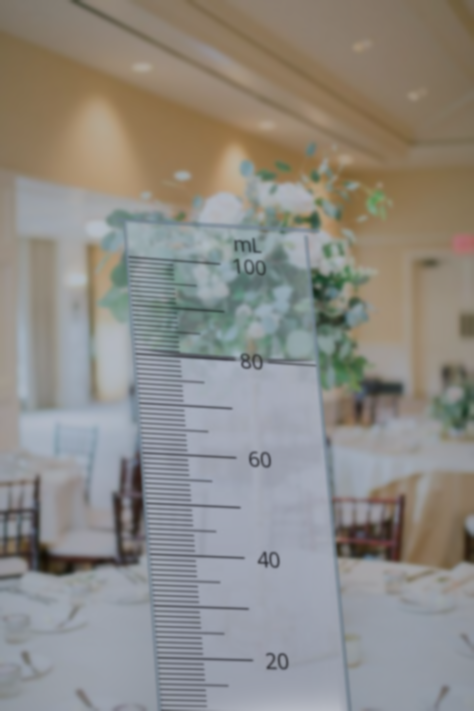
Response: 80 mL
